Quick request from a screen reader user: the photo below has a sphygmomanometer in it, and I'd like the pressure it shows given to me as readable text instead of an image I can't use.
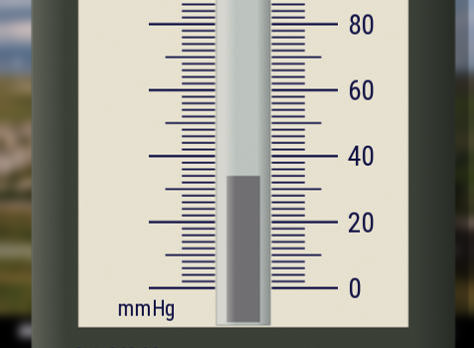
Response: 34 mmHg
